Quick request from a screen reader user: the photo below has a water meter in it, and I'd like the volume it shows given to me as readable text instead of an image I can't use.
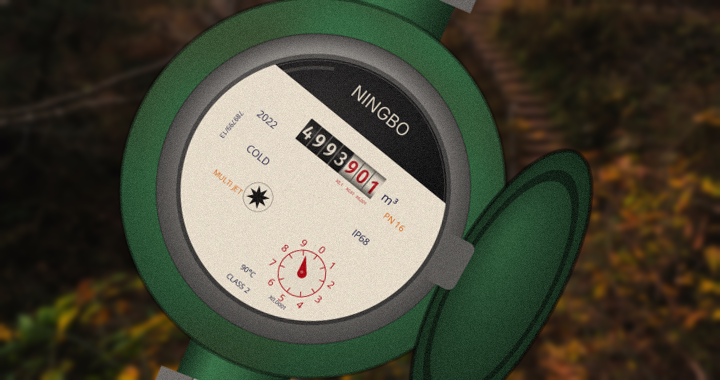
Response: 4993.9009 m³
